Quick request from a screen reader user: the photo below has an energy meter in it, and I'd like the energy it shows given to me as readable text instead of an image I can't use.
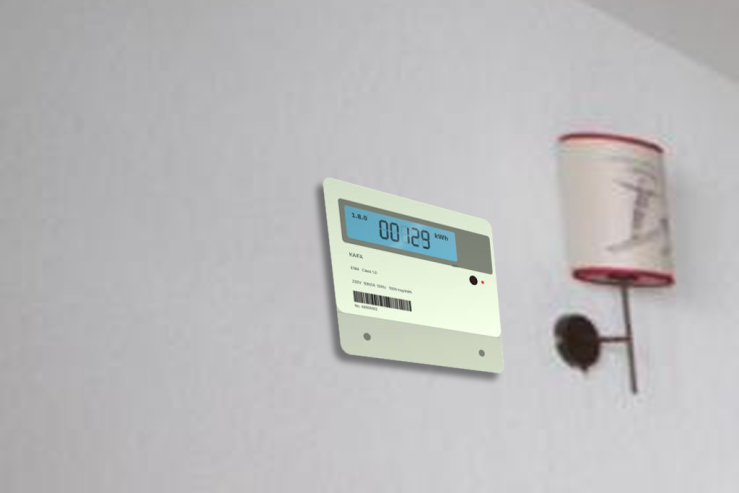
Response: 129 kWh
